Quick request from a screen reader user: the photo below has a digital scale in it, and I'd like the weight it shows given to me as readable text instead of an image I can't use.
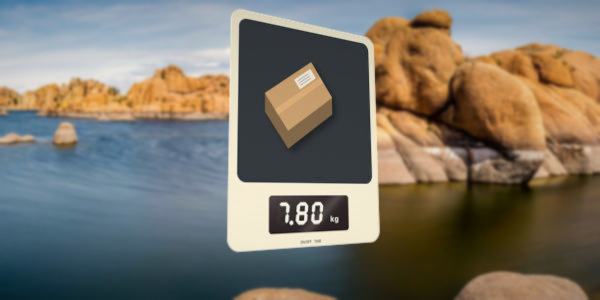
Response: 7.80 kg
